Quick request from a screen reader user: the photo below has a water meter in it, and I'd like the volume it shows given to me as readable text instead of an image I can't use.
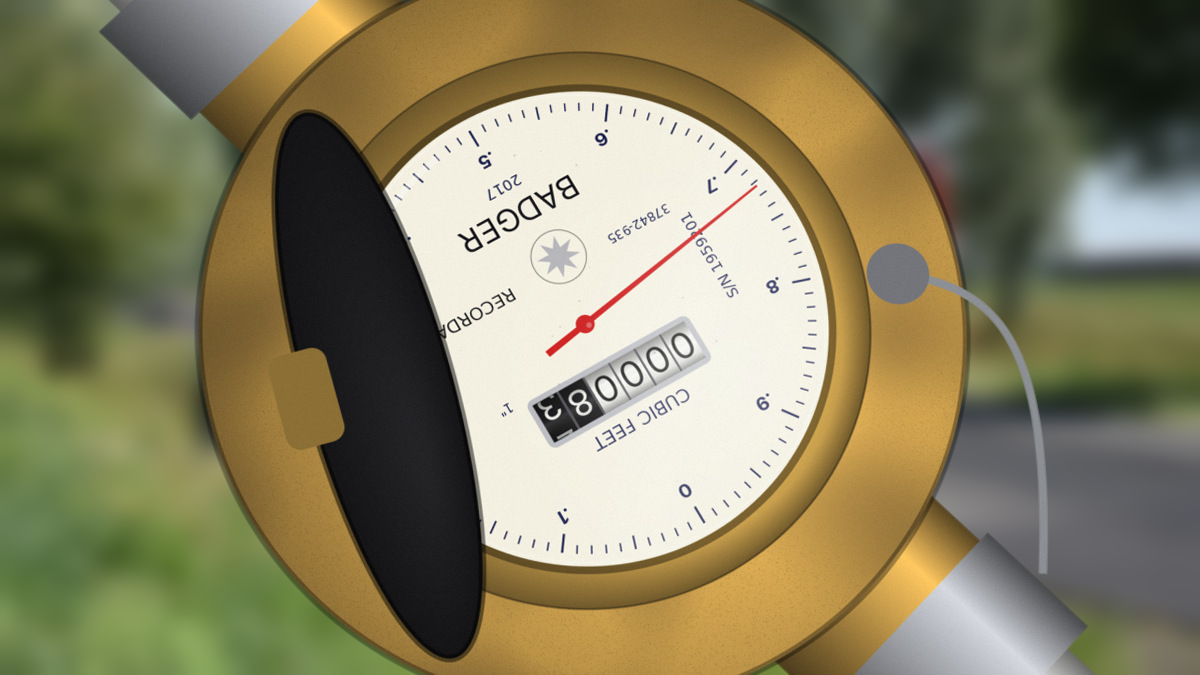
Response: 82.72 ft³
